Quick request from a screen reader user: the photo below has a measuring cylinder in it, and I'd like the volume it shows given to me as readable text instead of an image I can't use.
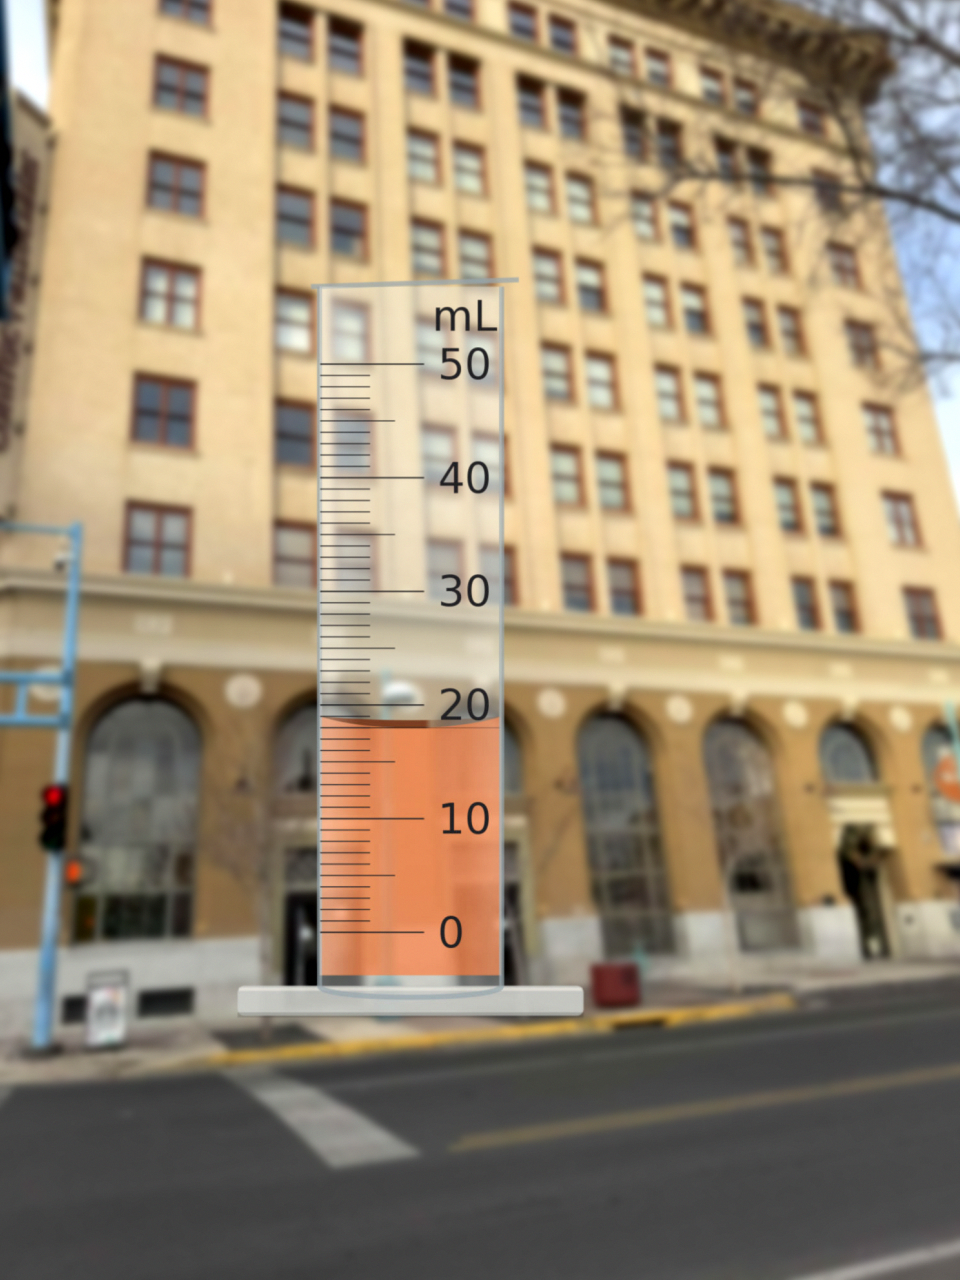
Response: 18 mL
